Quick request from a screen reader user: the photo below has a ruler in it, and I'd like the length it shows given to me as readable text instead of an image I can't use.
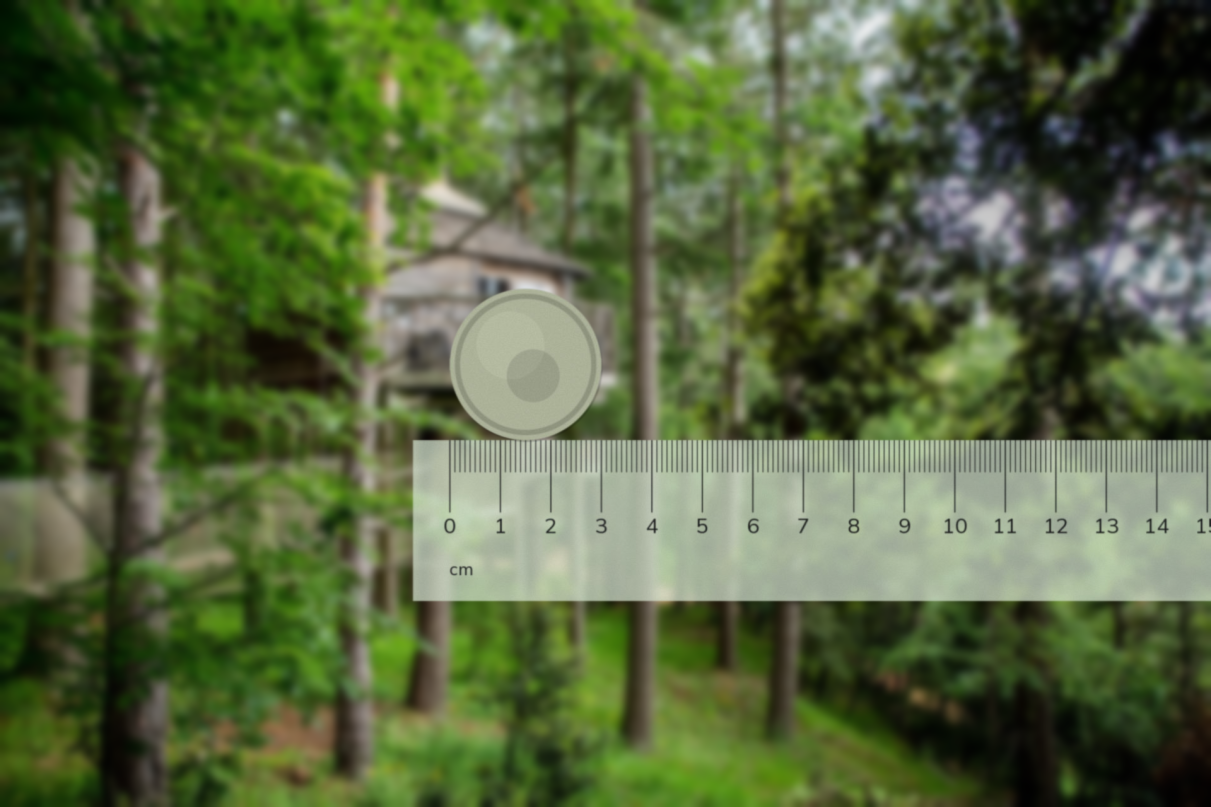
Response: 3 cm
